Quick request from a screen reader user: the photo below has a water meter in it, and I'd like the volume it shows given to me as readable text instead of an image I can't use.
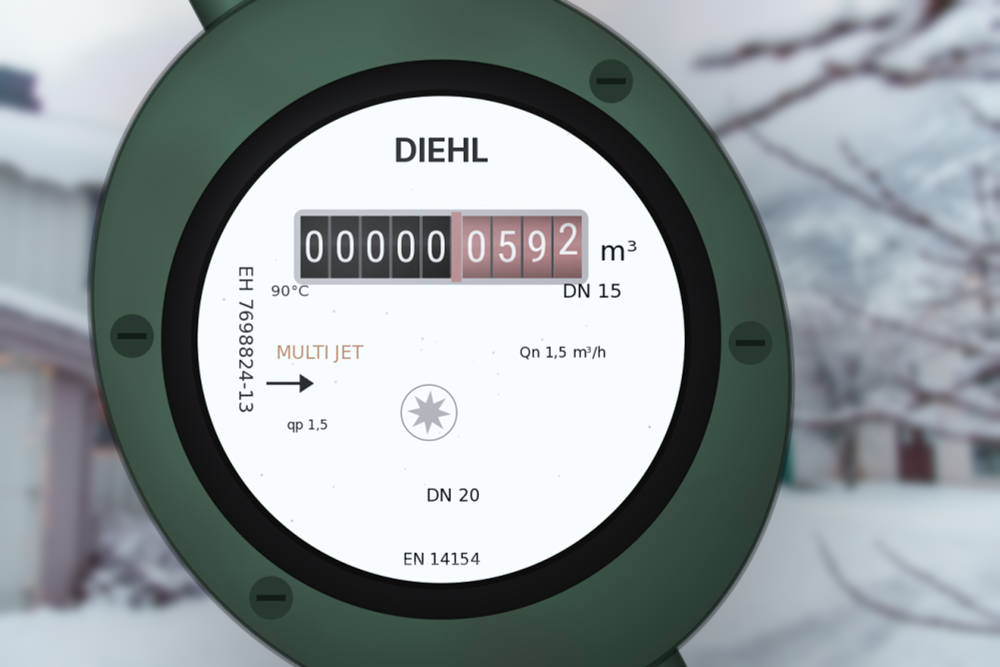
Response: 0.0592 m³
